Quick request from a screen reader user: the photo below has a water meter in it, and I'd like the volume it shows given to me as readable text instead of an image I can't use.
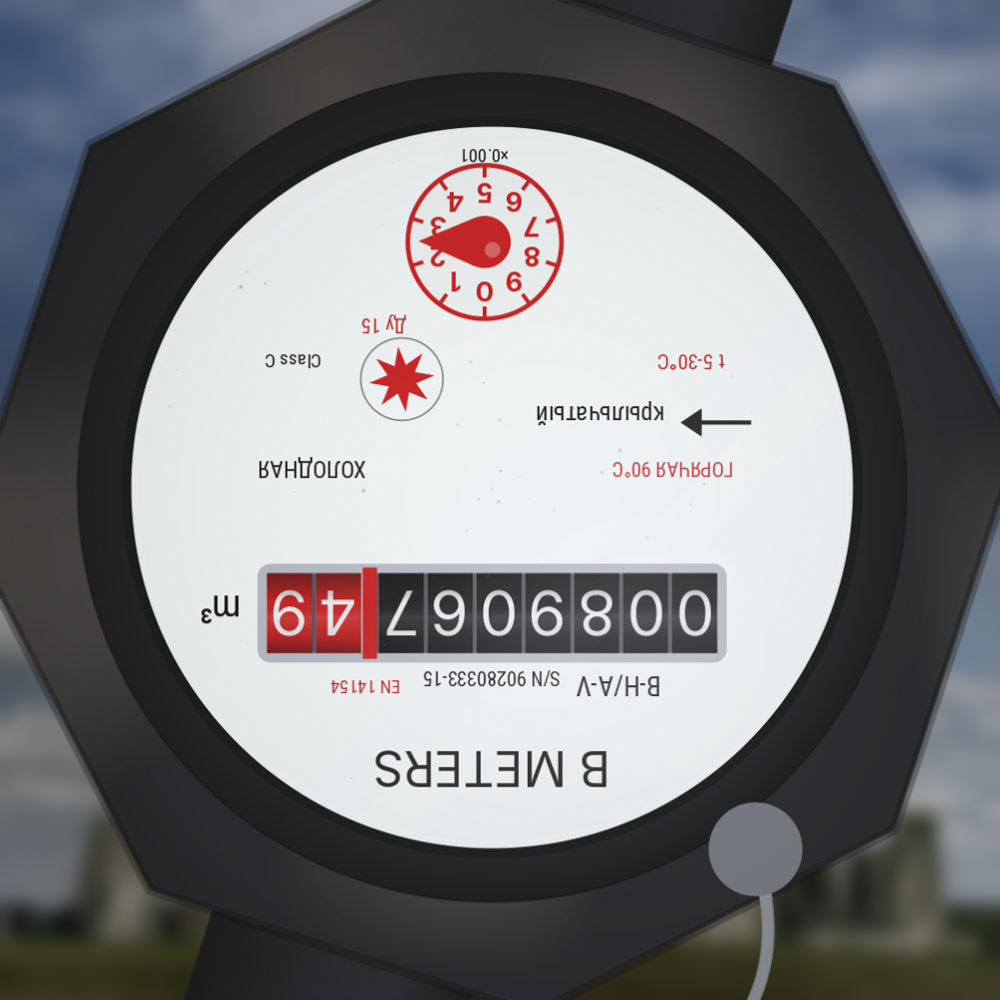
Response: 89067.492 m³
